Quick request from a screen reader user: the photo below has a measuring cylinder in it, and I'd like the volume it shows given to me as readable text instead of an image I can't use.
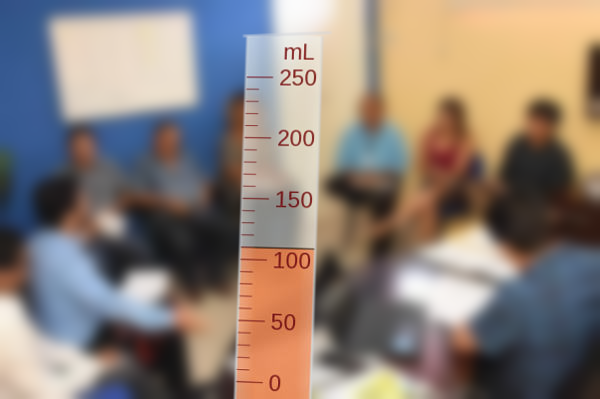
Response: 110 mL
